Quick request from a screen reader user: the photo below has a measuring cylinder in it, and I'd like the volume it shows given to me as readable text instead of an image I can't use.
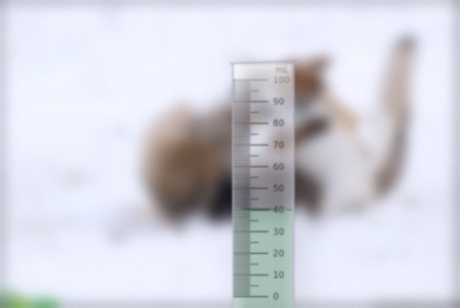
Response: 40 mL
